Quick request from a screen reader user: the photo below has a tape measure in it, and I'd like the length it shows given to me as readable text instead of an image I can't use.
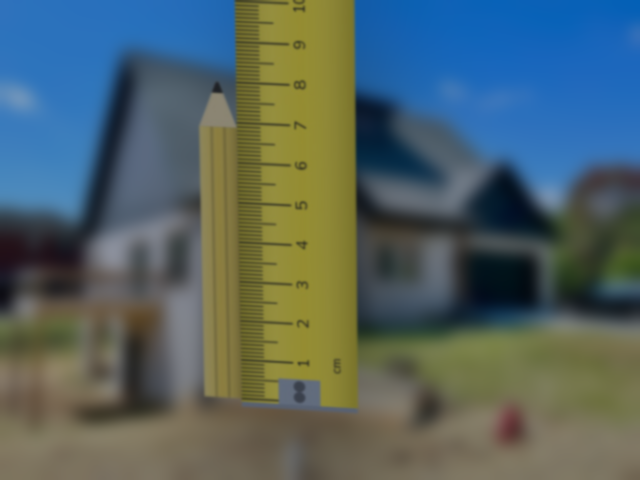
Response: 8 cm
